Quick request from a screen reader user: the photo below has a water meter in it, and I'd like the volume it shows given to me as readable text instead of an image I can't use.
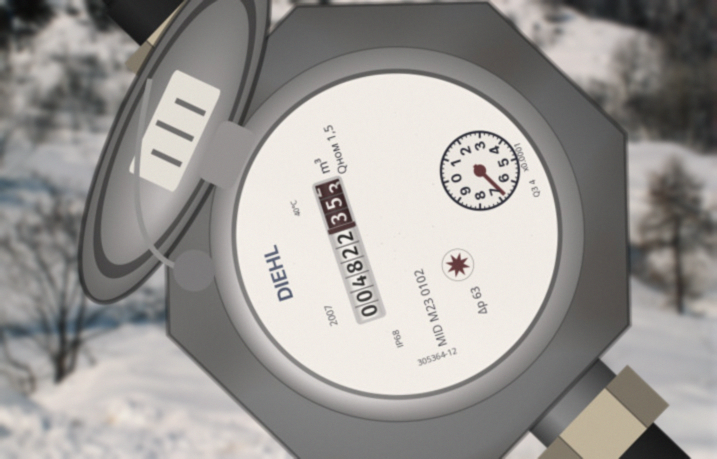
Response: 4822.3526 m³
